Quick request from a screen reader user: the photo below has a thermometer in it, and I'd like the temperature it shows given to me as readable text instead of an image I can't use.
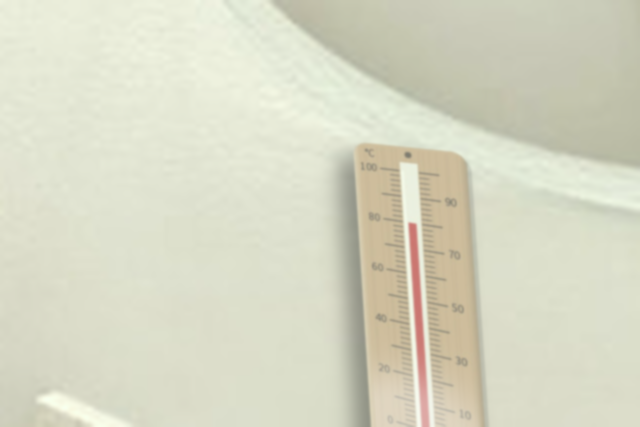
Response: 80 °C
